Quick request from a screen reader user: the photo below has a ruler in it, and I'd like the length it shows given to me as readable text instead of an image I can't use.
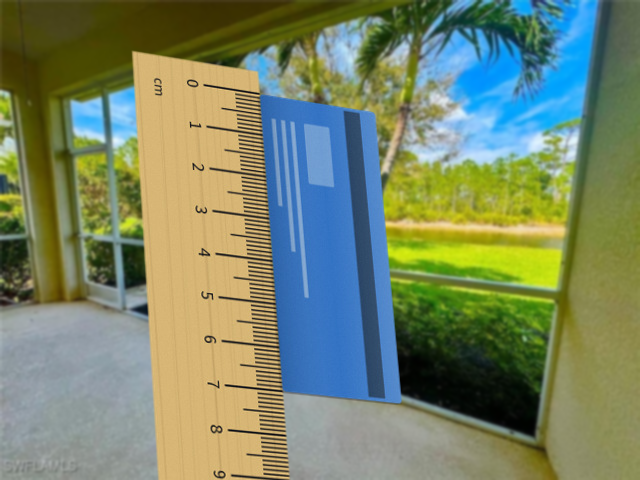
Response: 7 cm
